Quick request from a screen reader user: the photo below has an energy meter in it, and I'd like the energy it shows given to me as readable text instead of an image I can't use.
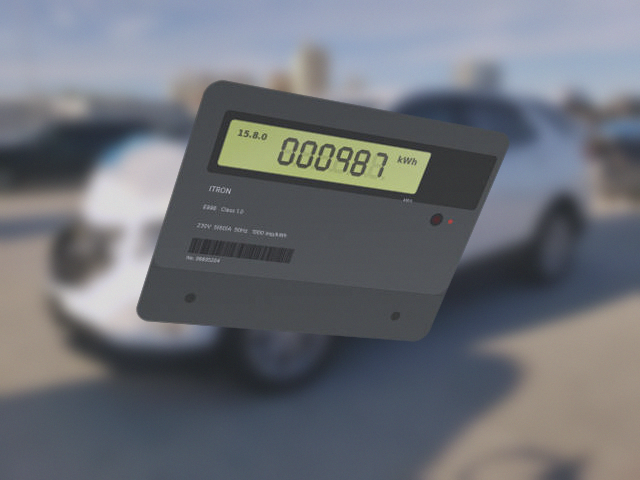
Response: 987 kWh
